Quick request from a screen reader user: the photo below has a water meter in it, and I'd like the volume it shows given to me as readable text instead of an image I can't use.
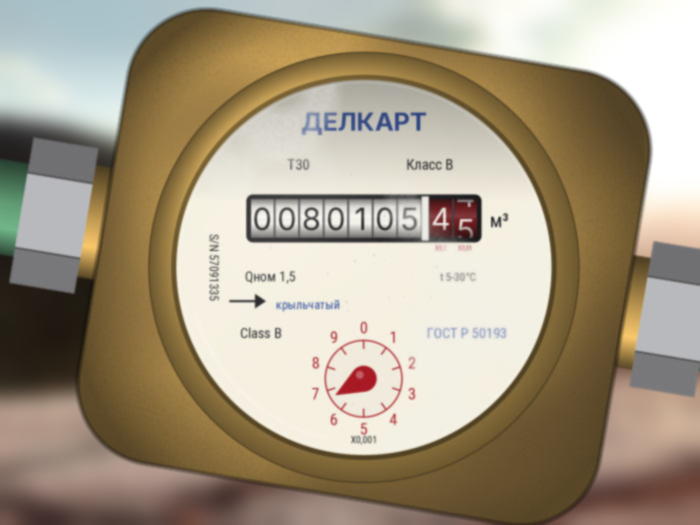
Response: 80105.446 m³
